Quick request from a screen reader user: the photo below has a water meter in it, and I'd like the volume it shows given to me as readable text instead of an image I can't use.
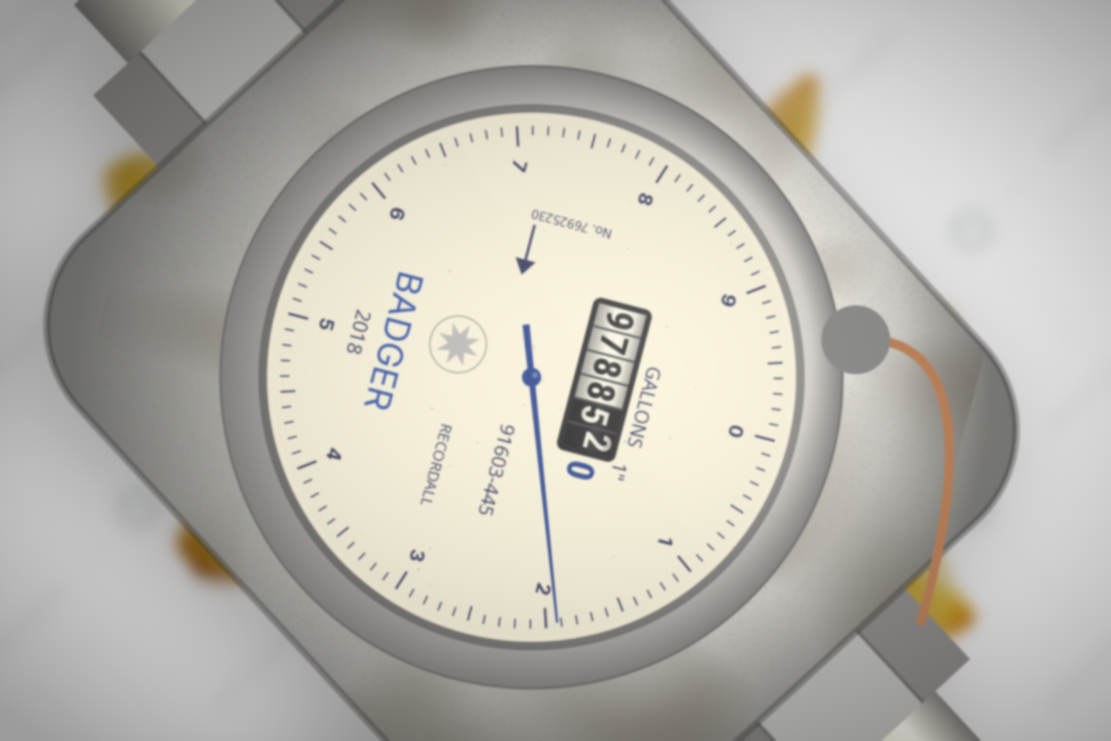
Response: 9788521.9 gal
